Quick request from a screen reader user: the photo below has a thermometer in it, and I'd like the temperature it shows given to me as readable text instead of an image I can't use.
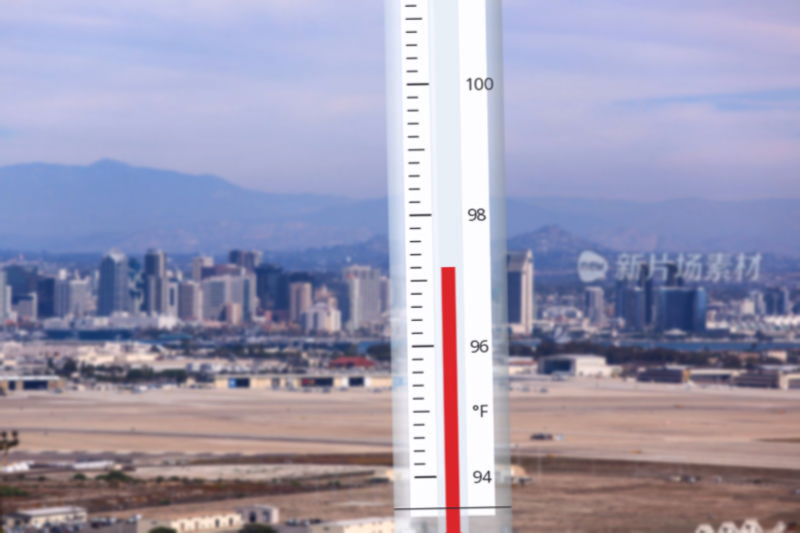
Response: 97.2 °F
